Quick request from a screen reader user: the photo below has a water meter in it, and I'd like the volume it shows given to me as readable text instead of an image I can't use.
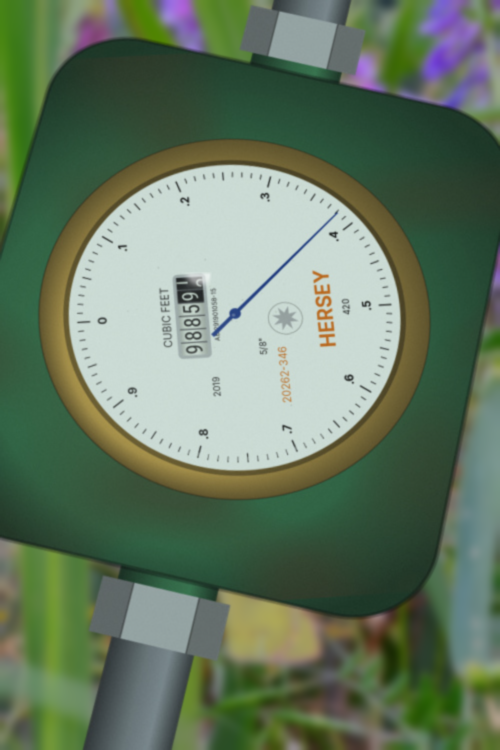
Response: 988591.38 ft³
